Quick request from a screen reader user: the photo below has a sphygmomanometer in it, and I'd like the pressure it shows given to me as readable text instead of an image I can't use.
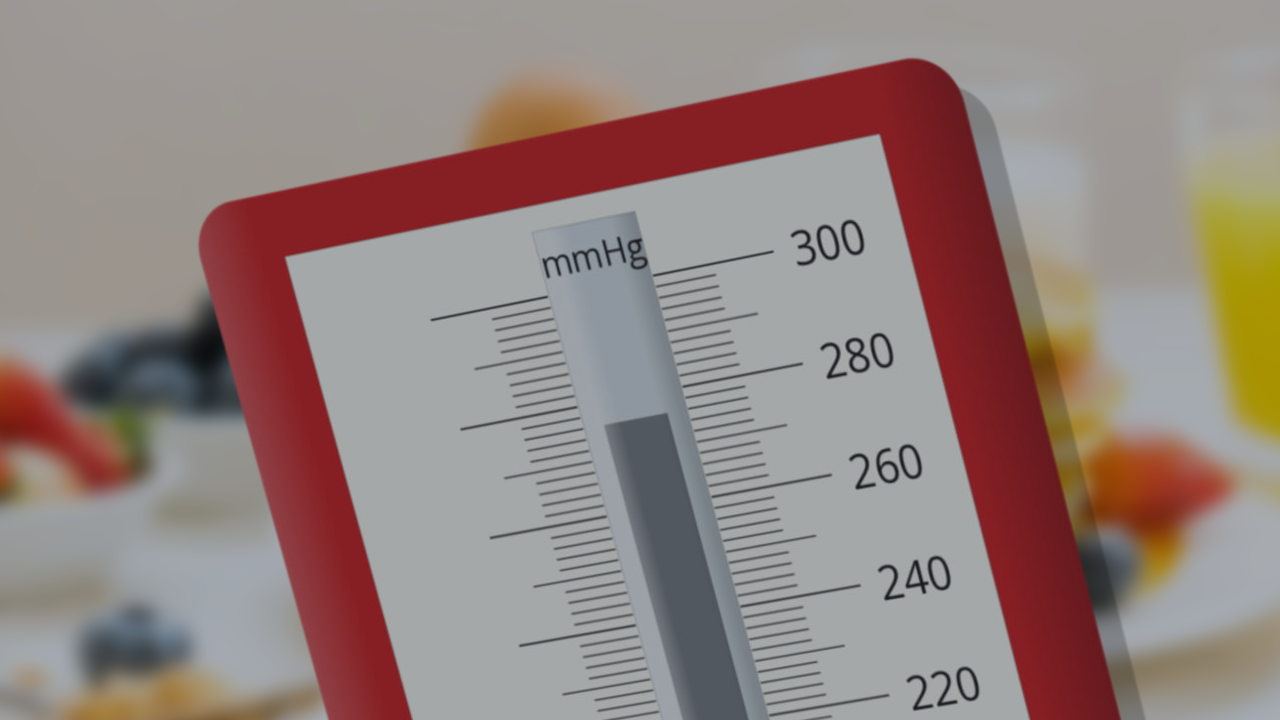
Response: 276 mmHg
